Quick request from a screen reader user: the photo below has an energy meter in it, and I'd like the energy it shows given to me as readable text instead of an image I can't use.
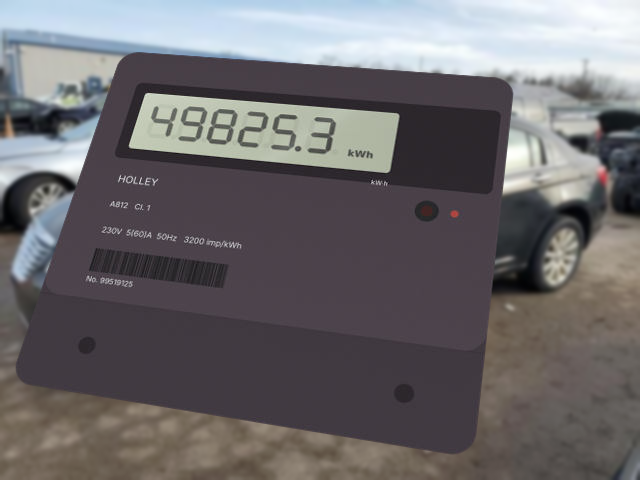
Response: 49825.3 kWh
